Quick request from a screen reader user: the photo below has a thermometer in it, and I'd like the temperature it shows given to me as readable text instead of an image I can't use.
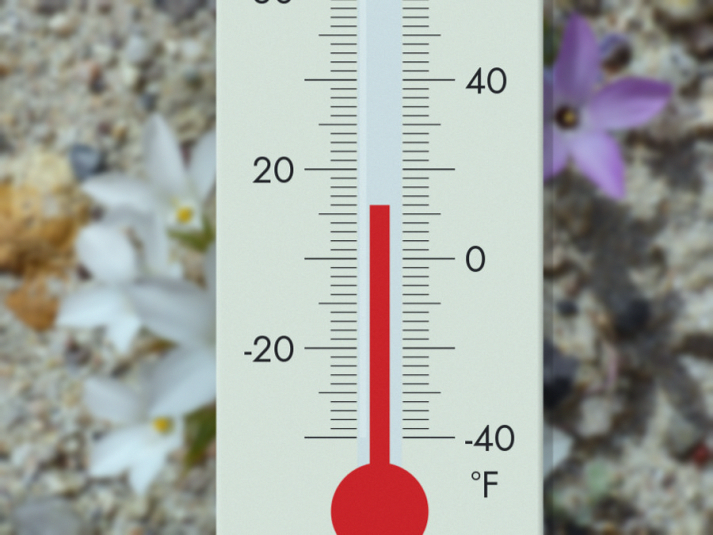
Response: 12 °F
